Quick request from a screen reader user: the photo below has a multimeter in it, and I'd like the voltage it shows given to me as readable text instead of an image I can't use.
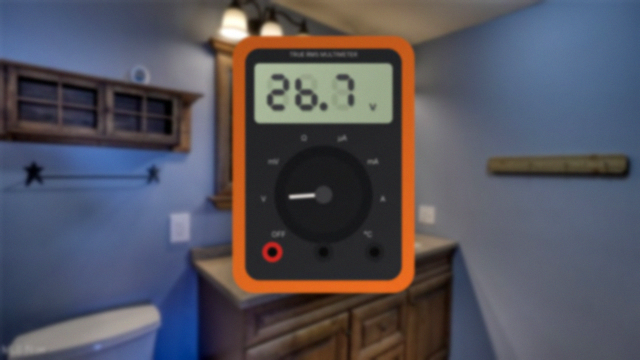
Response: 26.7 V
